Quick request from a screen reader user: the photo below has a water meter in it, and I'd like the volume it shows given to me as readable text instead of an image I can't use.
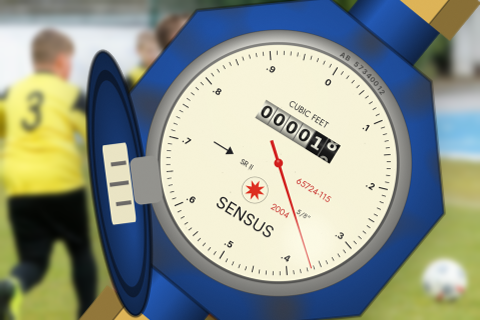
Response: 18.36 ft³
